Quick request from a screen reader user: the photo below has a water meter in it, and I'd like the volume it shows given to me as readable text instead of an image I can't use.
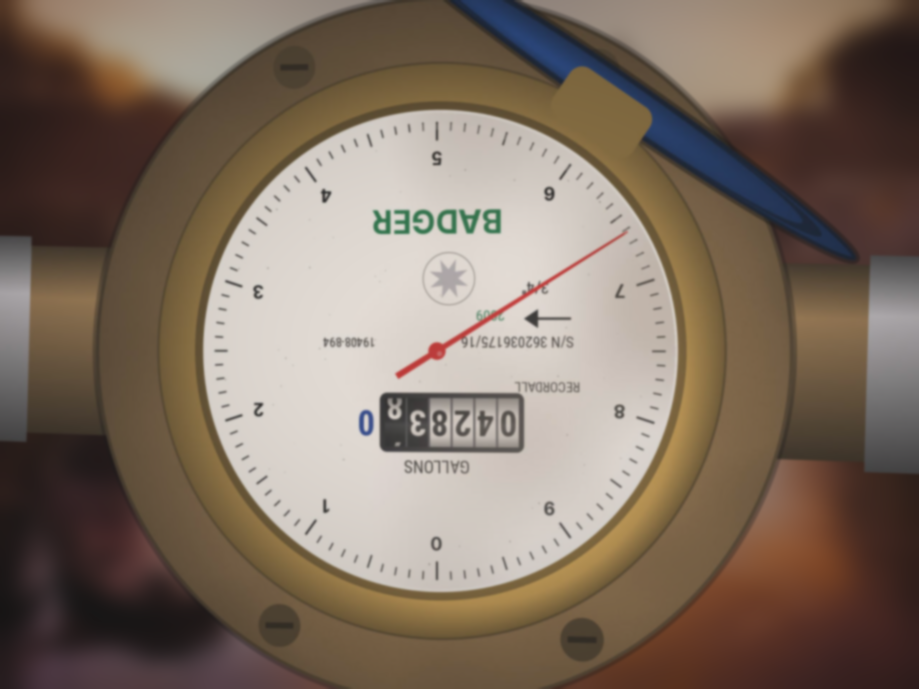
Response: 428376.6 gal
